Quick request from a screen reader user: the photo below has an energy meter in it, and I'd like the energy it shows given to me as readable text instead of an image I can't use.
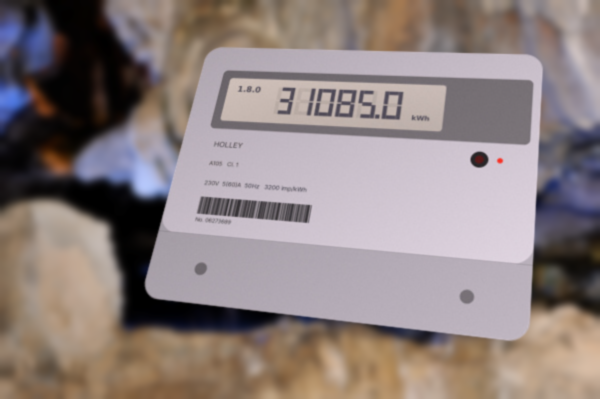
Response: 31085.0 kWh
